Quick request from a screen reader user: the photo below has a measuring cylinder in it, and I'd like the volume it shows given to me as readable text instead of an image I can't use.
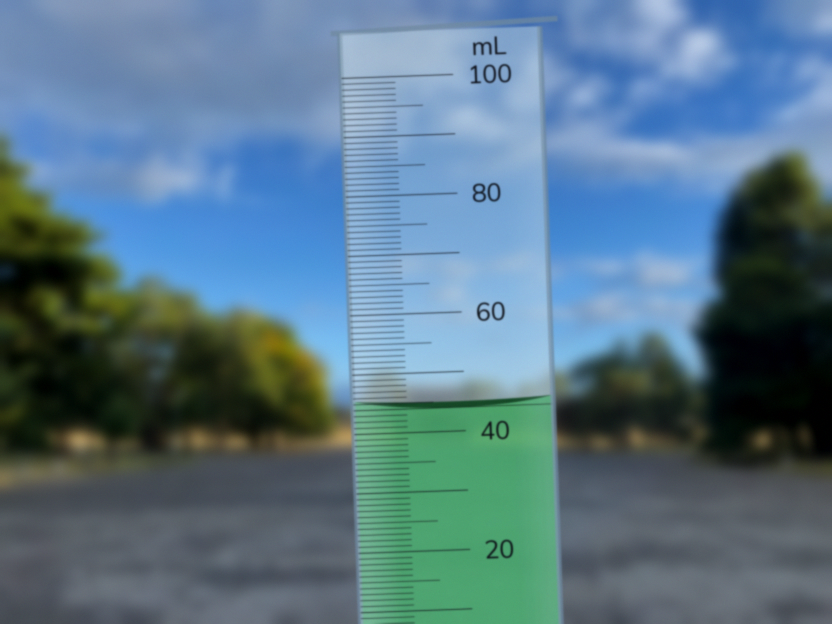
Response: 44 mL
